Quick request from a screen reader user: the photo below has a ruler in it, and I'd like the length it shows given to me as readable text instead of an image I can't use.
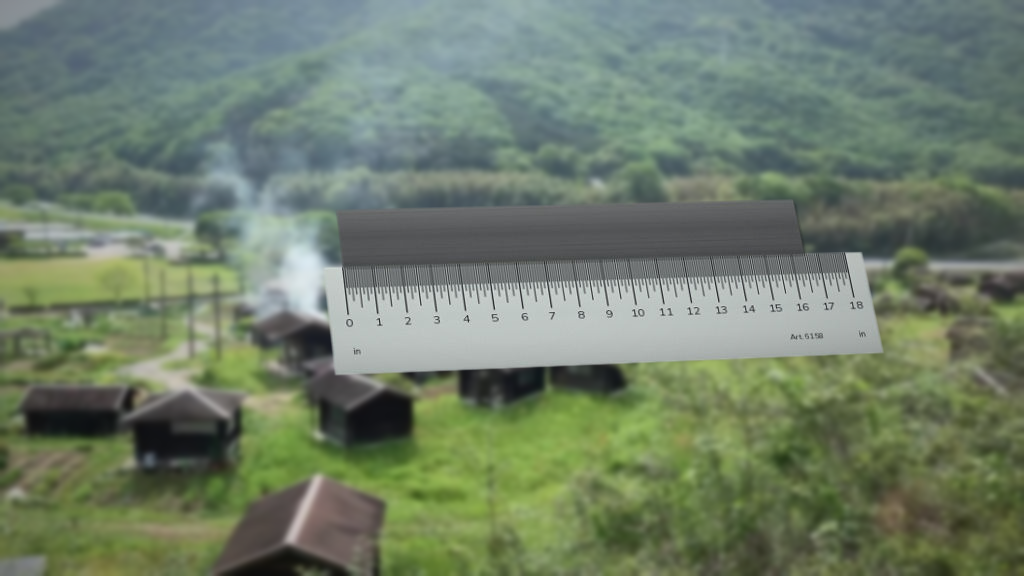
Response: 16.5 in
